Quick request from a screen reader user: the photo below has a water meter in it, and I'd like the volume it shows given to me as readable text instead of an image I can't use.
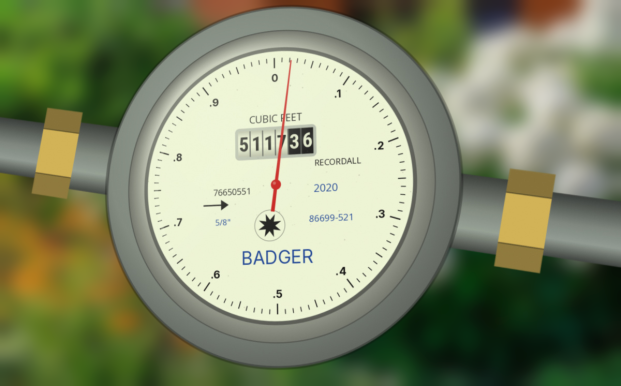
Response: 511736.02 ft³
